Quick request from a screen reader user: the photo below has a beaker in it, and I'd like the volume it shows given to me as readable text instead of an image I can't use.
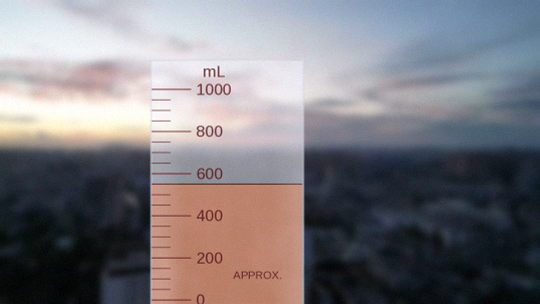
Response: 550 mL
